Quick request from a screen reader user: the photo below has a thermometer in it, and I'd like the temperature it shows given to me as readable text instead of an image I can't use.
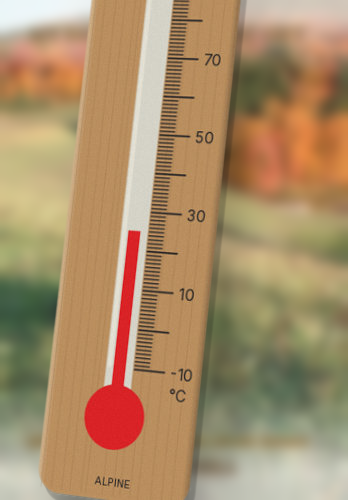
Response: 25 °C
